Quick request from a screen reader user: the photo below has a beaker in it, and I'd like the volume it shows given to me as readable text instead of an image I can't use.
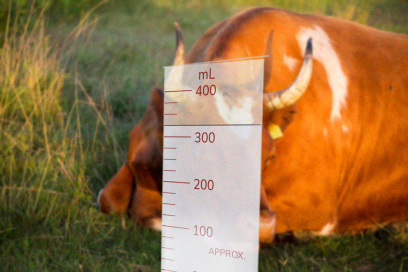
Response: 325 mL
